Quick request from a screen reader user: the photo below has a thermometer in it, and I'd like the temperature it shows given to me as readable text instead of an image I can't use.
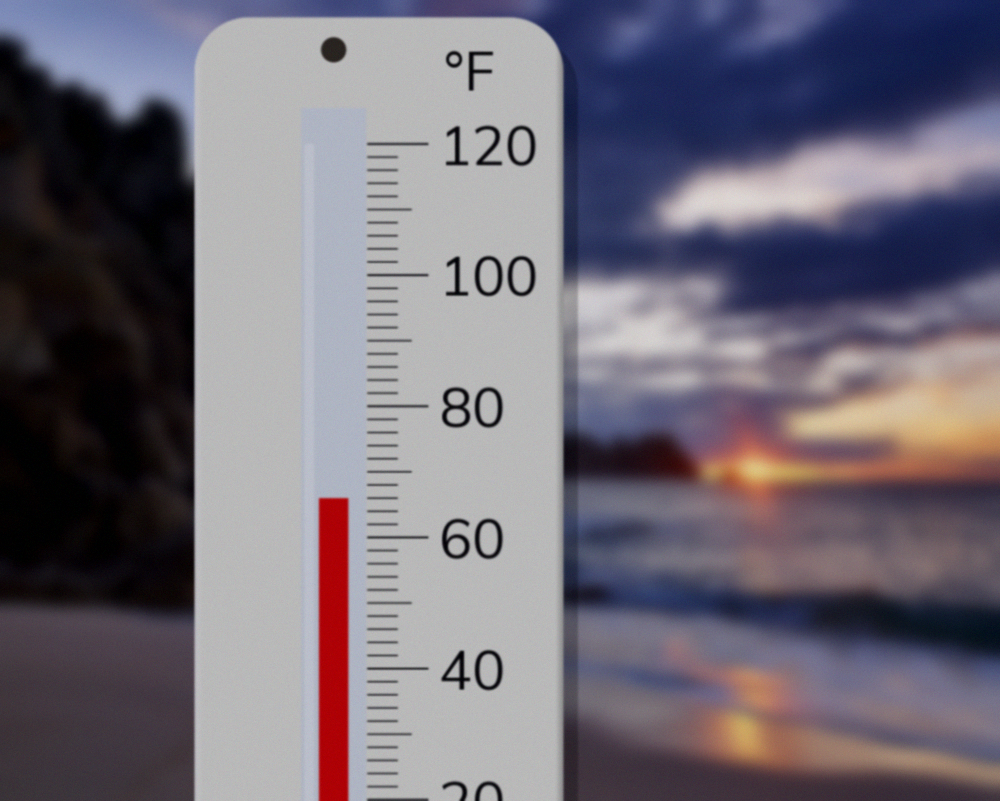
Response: 66 °F
